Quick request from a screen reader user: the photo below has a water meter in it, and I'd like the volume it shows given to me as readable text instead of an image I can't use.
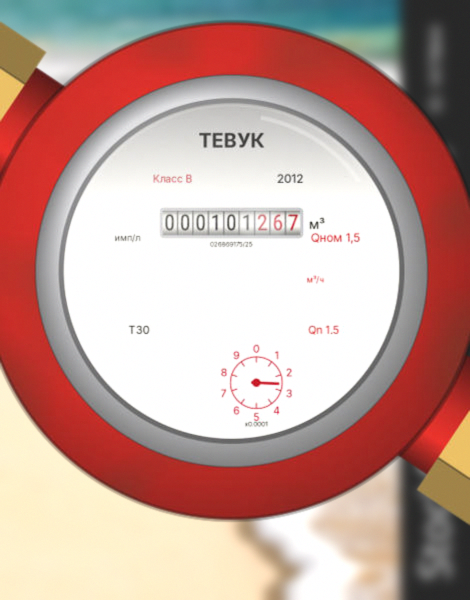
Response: 101.2672 m³
